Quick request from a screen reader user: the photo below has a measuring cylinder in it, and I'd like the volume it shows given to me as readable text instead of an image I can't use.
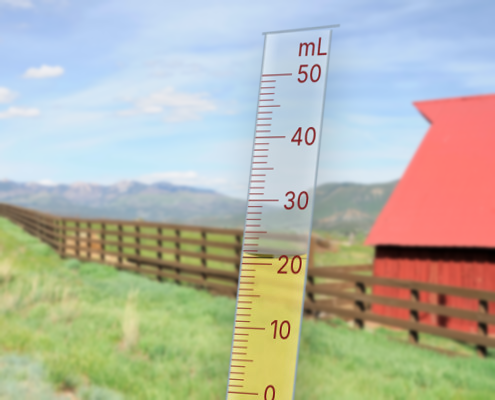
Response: 21 mL
